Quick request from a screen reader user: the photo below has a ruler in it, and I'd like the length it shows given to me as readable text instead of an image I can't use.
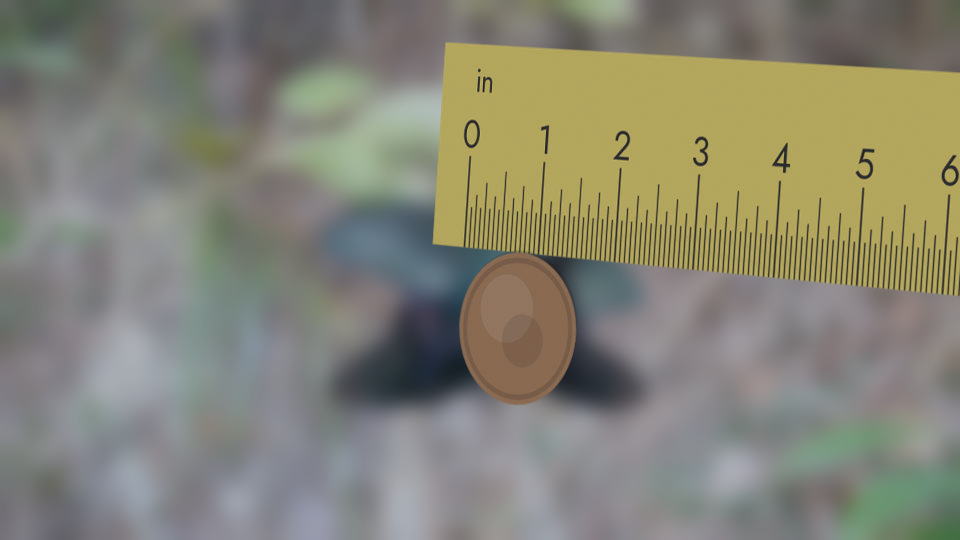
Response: 1.5625 in
